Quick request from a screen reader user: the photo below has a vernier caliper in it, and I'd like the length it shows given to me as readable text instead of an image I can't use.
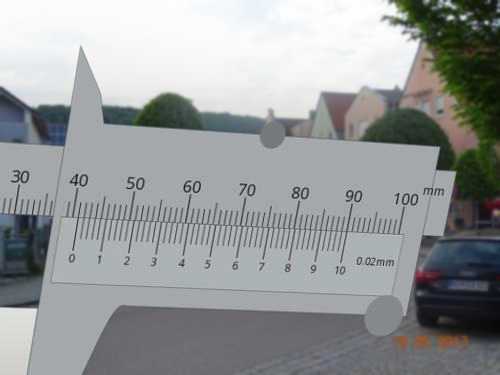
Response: 41.0 mm
